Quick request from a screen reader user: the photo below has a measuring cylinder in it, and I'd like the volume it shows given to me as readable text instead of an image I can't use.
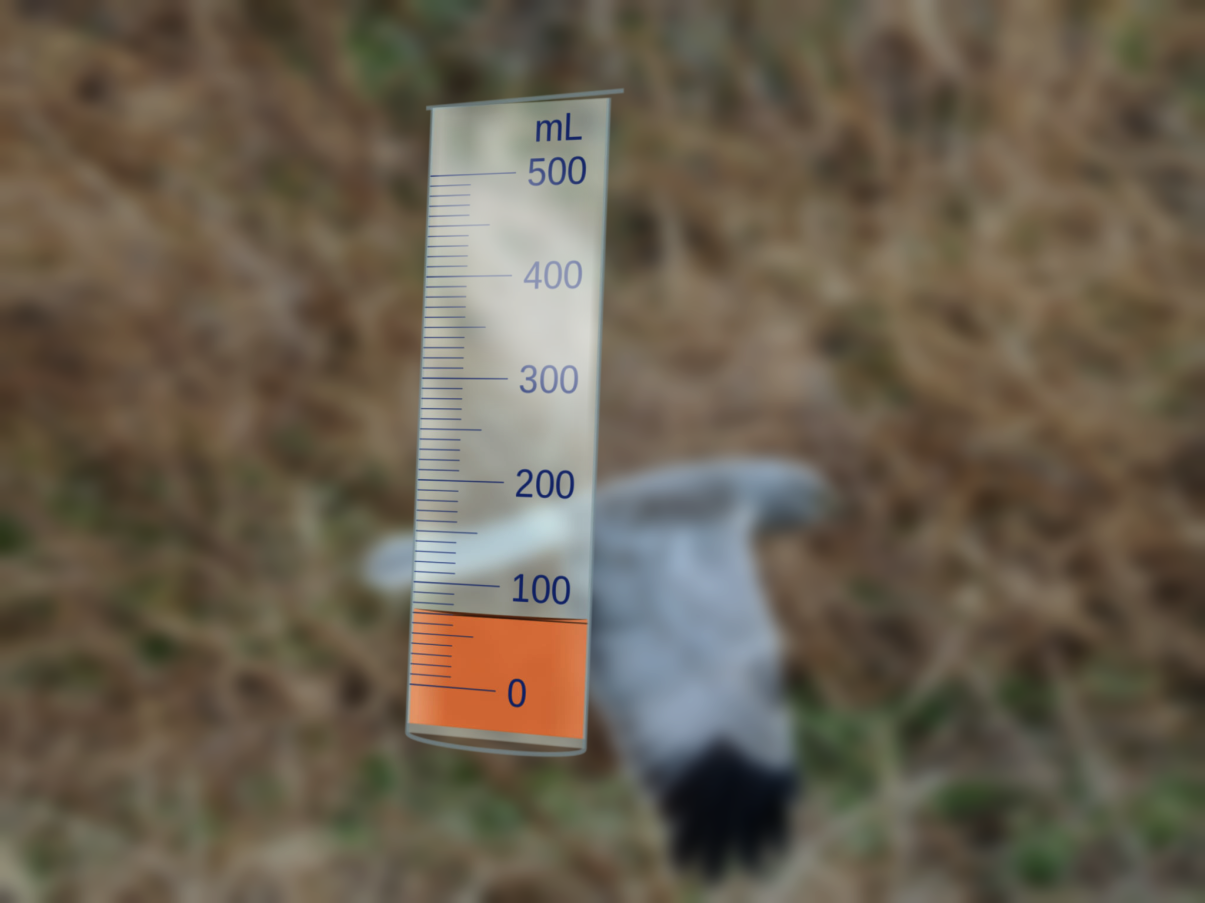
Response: 70 mL
